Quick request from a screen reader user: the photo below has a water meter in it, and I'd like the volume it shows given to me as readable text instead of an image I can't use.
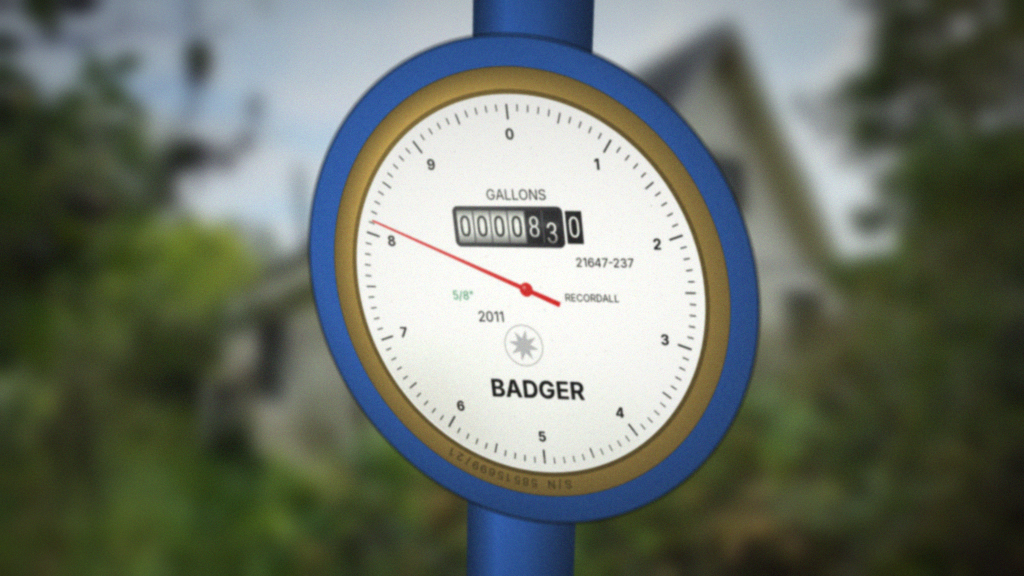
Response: 828.1 gal
